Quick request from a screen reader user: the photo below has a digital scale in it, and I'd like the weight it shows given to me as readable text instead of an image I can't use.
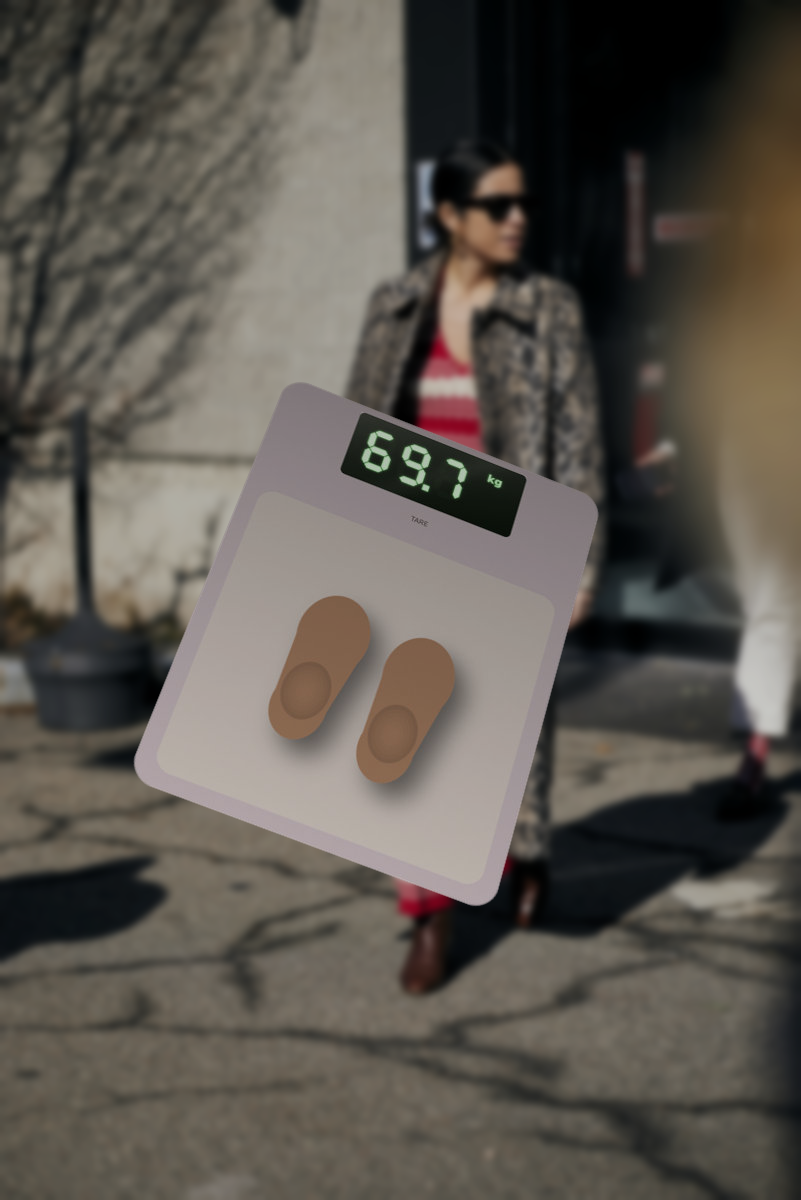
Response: 69.7 kg
